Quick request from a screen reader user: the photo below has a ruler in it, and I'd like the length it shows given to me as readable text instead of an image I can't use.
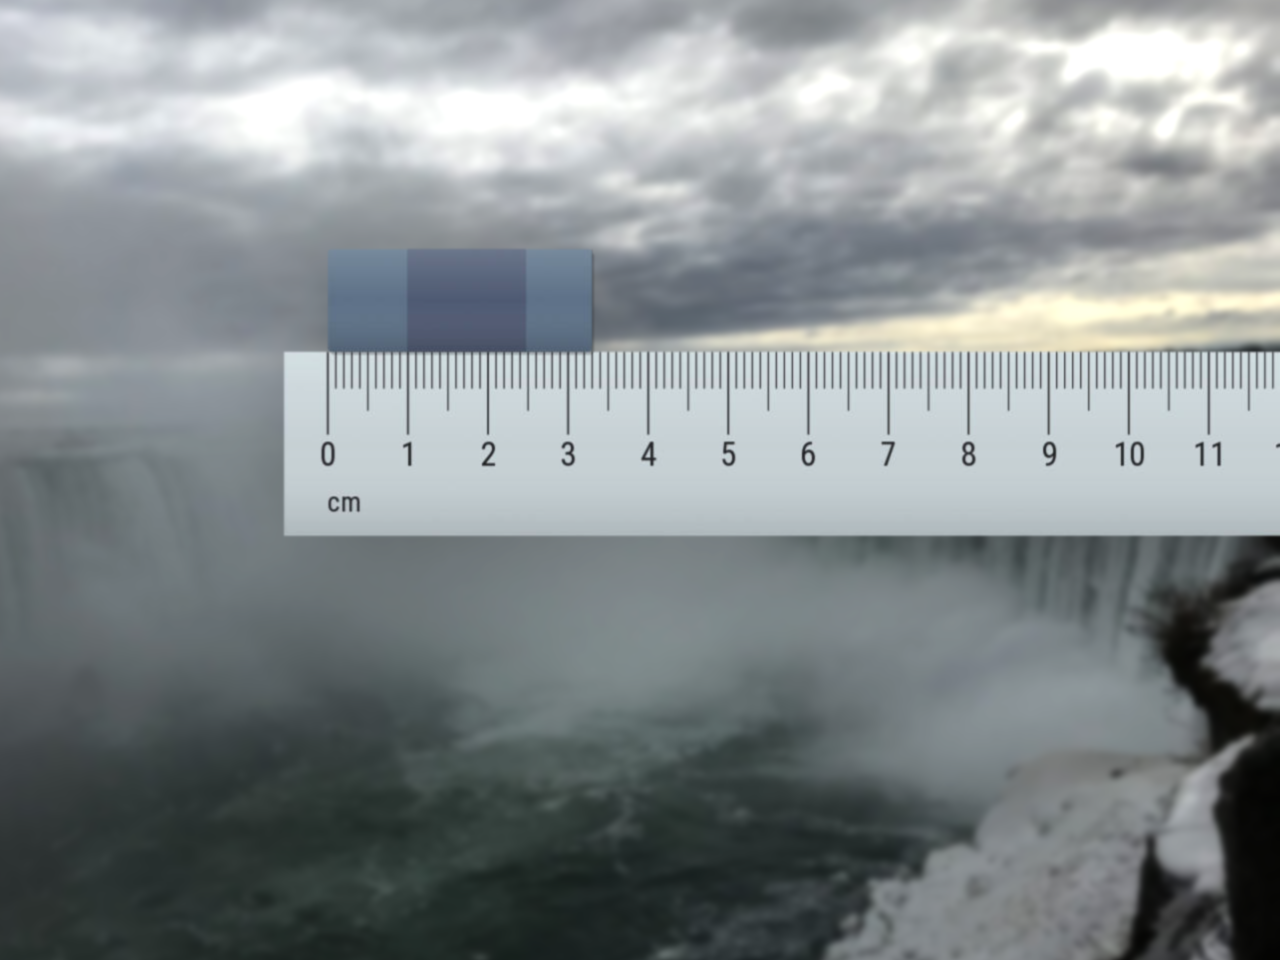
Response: 3.3 cm
